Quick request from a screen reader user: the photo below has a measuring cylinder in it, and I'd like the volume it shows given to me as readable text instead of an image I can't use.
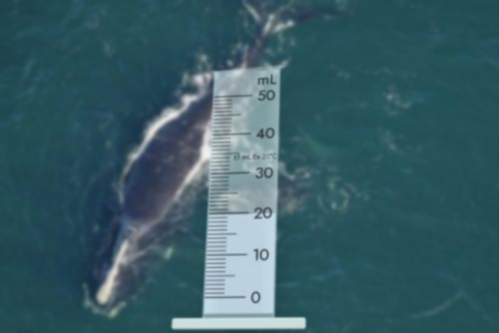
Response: 20 mL
